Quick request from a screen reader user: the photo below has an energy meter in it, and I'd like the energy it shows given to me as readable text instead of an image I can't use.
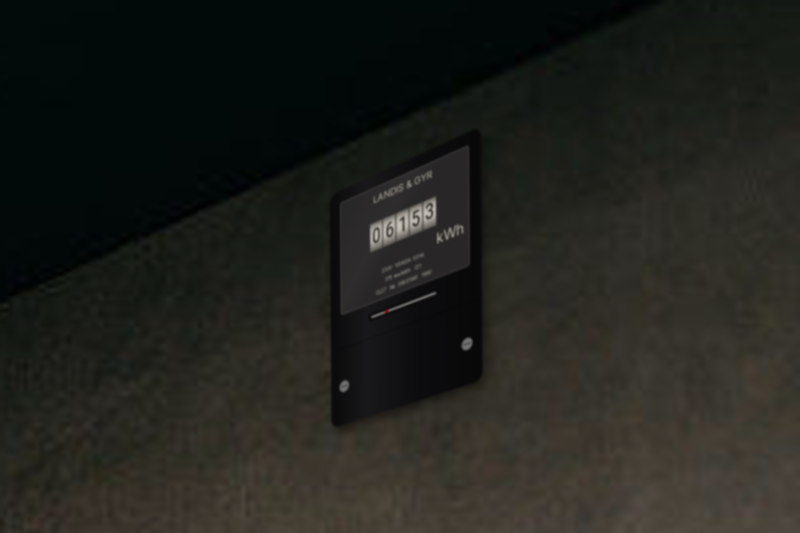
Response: 6153 kWh
